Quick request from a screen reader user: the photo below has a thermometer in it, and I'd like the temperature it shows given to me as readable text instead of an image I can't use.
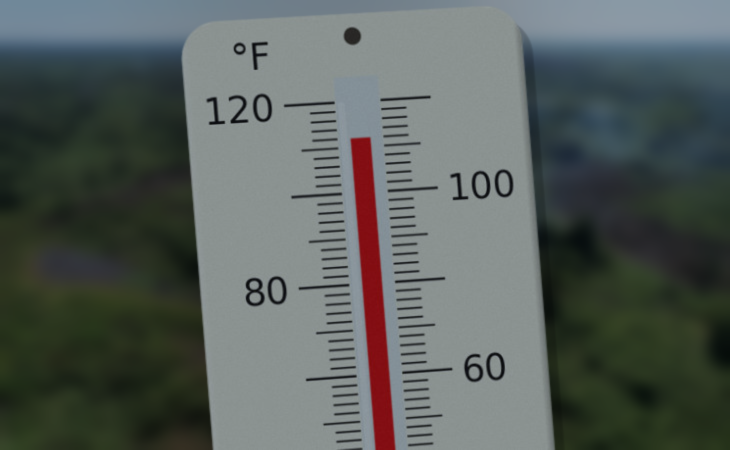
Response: 112 °F
